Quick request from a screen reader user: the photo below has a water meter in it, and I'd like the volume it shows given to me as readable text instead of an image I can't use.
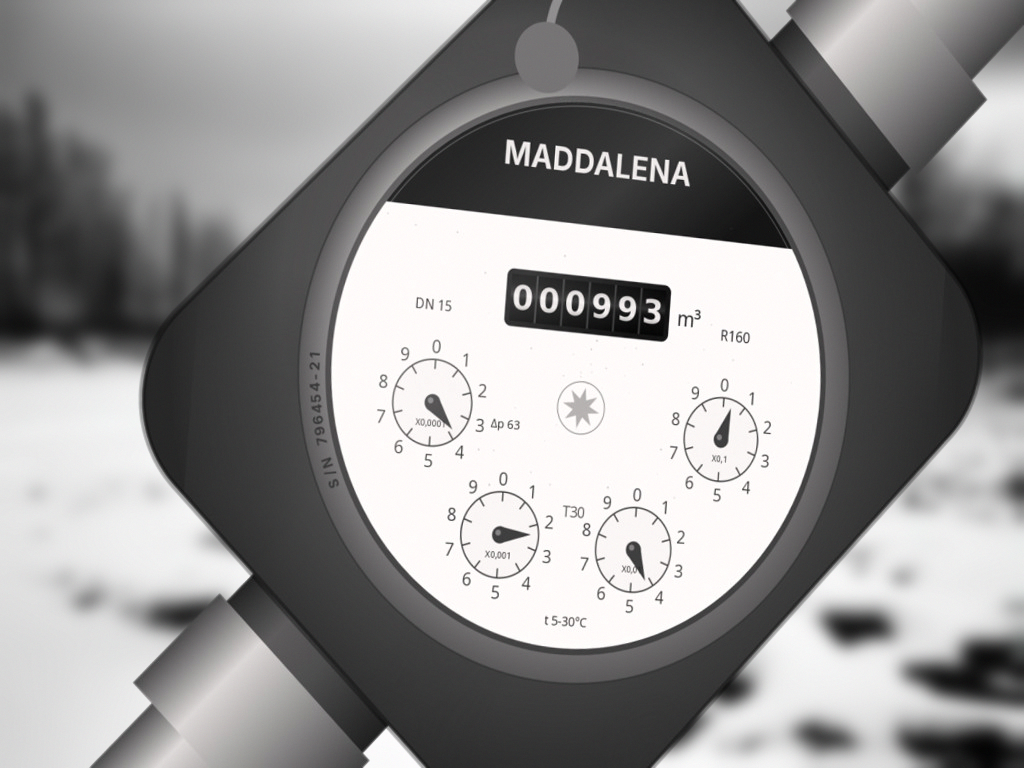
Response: 993.0423 m³
